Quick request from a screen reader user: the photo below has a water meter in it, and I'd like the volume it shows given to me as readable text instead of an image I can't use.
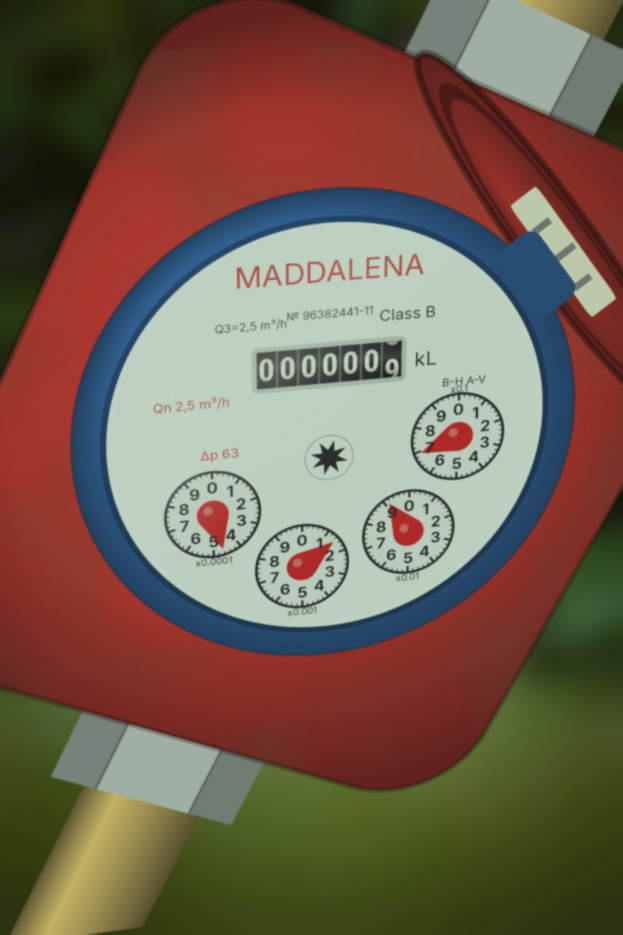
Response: 8.6914 kL
